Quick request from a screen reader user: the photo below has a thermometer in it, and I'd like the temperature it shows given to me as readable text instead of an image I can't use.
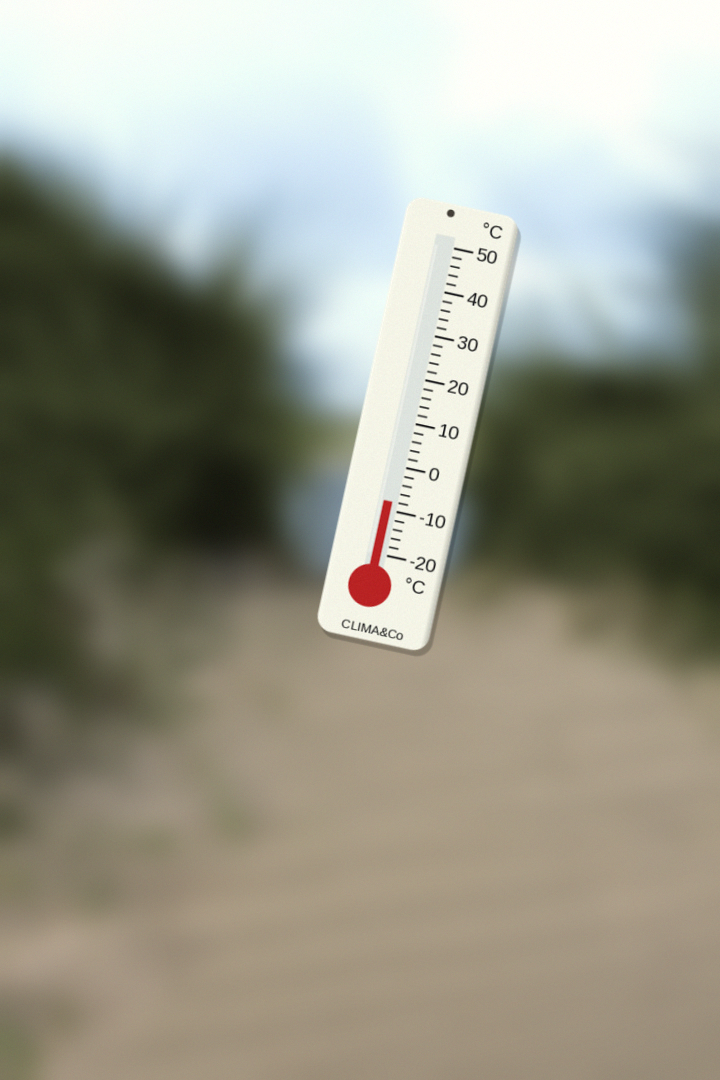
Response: -8 °C
